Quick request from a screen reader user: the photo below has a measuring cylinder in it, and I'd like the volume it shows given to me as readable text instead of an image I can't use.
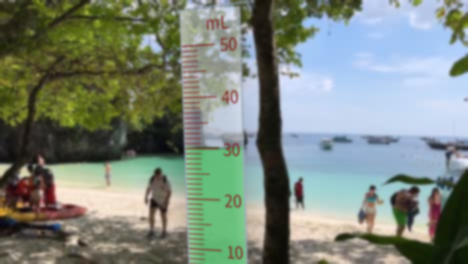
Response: 30 mL
